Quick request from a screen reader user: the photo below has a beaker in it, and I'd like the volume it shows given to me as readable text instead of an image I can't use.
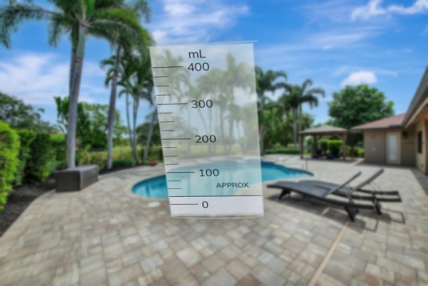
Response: 25 mL
